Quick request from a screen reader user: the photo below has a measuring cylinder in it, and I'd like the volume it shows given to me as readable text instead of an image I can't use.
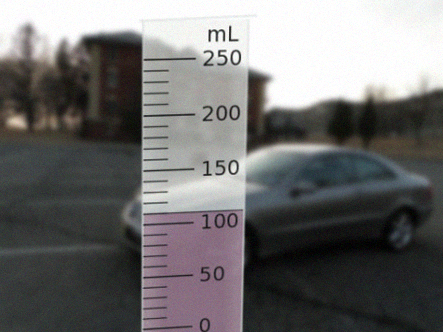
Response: 110 mL
